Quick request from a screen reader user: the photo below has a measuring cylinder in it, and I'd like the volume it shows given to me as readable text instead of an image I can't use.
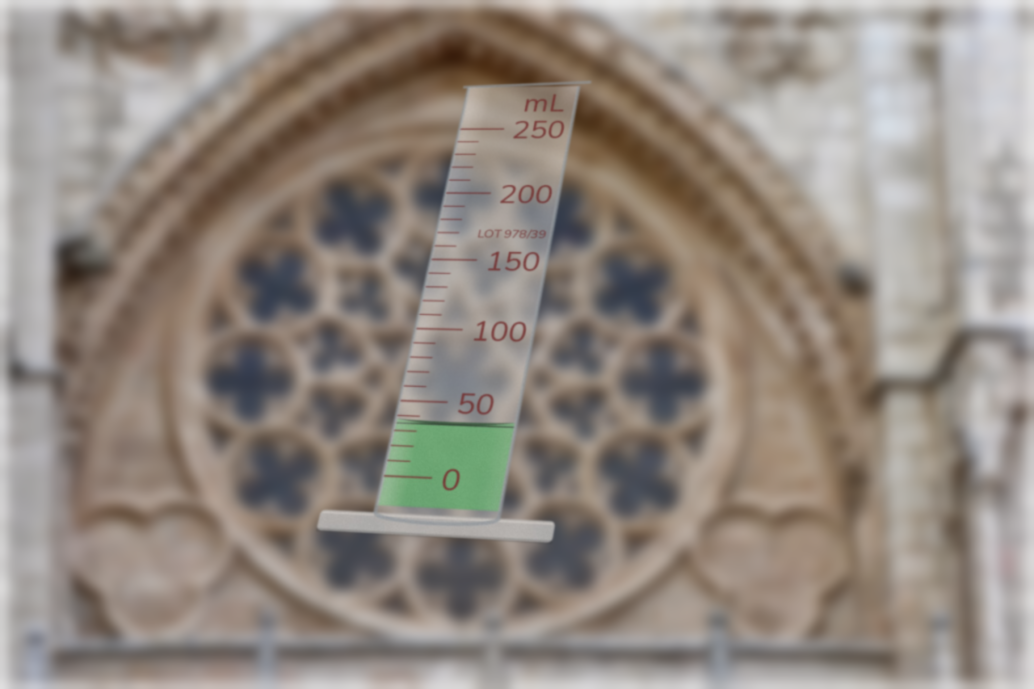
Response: 35 mL
